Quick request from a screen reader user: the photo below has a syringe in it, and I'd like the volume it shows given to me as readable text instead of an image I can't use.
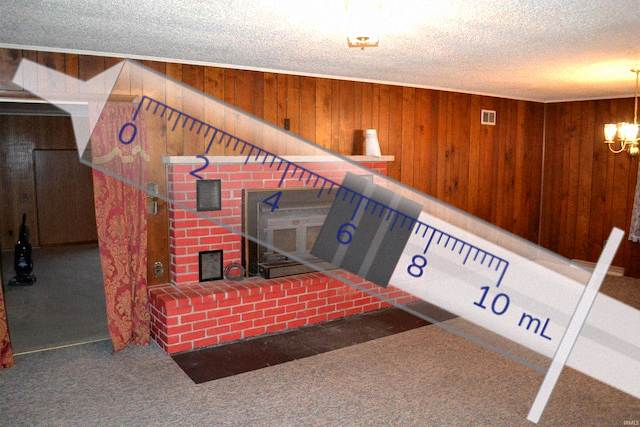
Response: 5.4 mL
